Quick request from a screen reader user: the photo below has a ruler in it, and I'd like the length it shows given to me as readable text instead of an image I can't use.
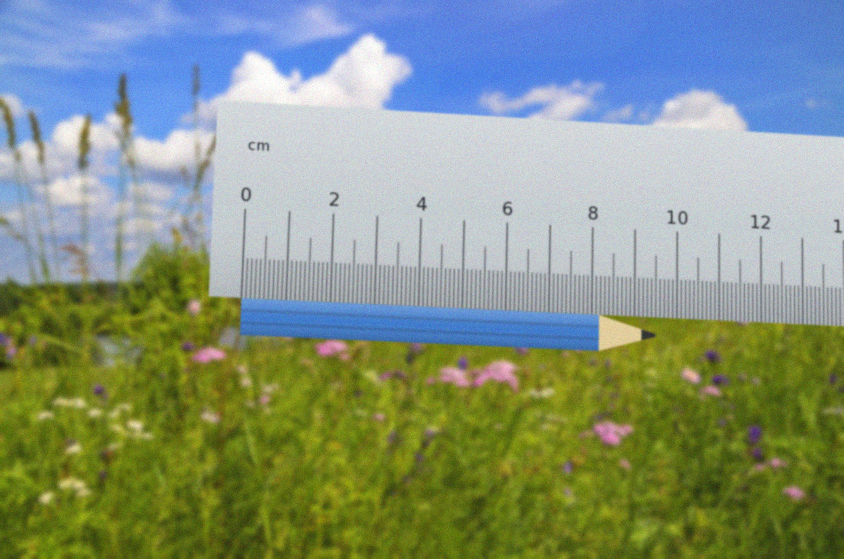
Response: 9.5 cm
